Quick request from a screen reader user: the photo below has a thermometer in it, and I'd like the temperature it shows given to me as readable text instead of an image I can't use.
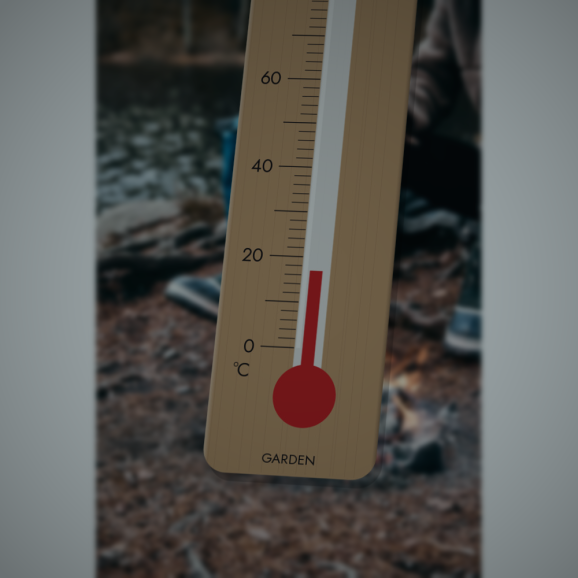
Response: 17 °C
